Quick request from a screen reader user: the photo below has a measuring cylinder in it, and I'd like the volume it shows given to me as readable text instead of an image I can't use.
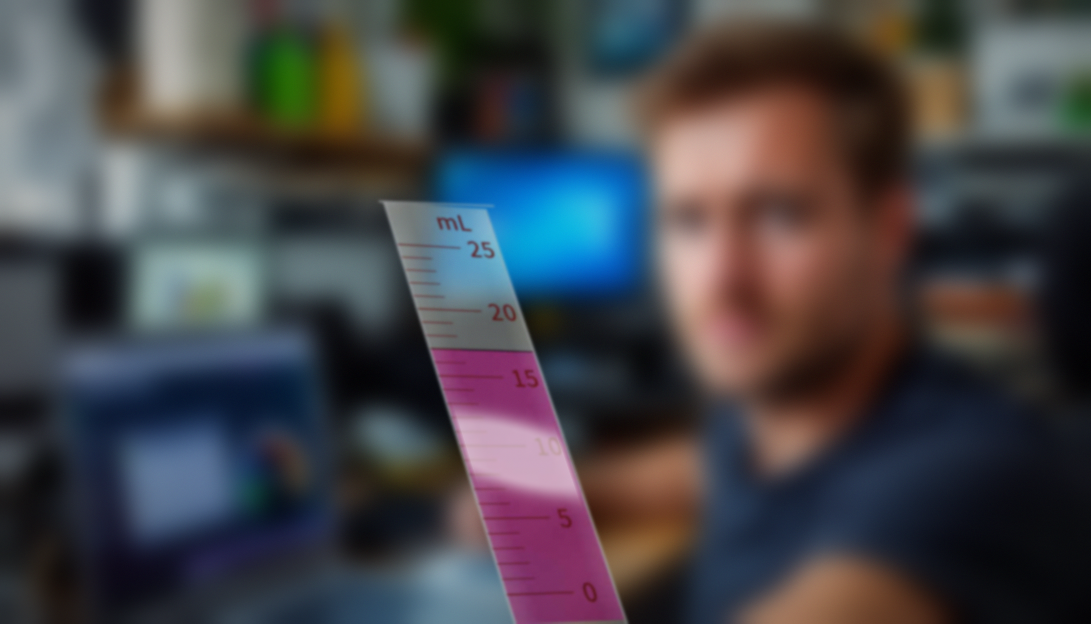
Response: 17 mL
